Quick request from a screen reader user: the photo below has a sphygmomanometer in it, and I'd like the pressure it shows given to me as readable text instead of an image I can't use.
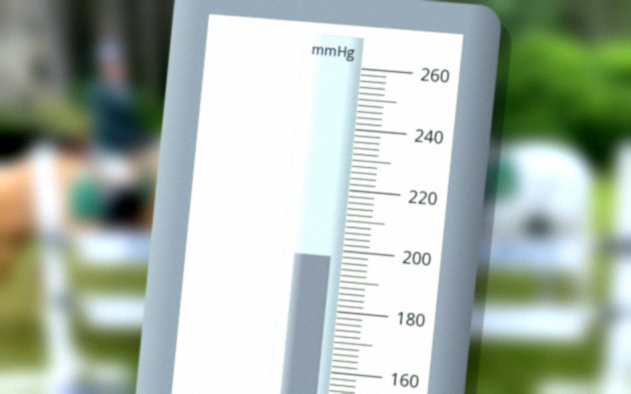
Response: 198 mmHg
